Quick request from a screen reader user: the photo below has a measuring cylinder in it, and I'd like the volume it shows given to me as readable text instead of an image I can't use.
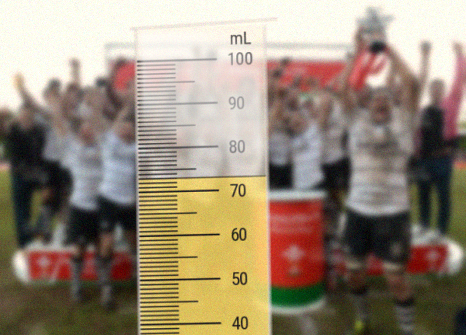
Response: 73 mL
